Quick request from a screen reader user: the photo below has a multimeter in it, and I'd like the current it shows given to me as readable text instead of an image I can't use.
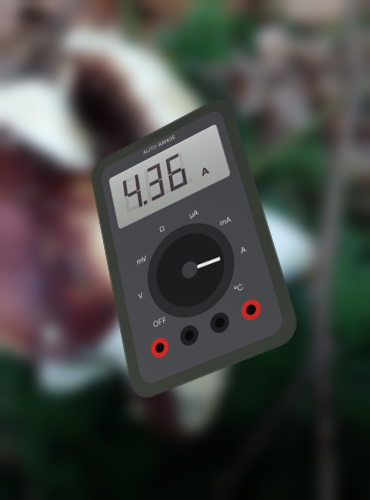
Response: 4.36 A
